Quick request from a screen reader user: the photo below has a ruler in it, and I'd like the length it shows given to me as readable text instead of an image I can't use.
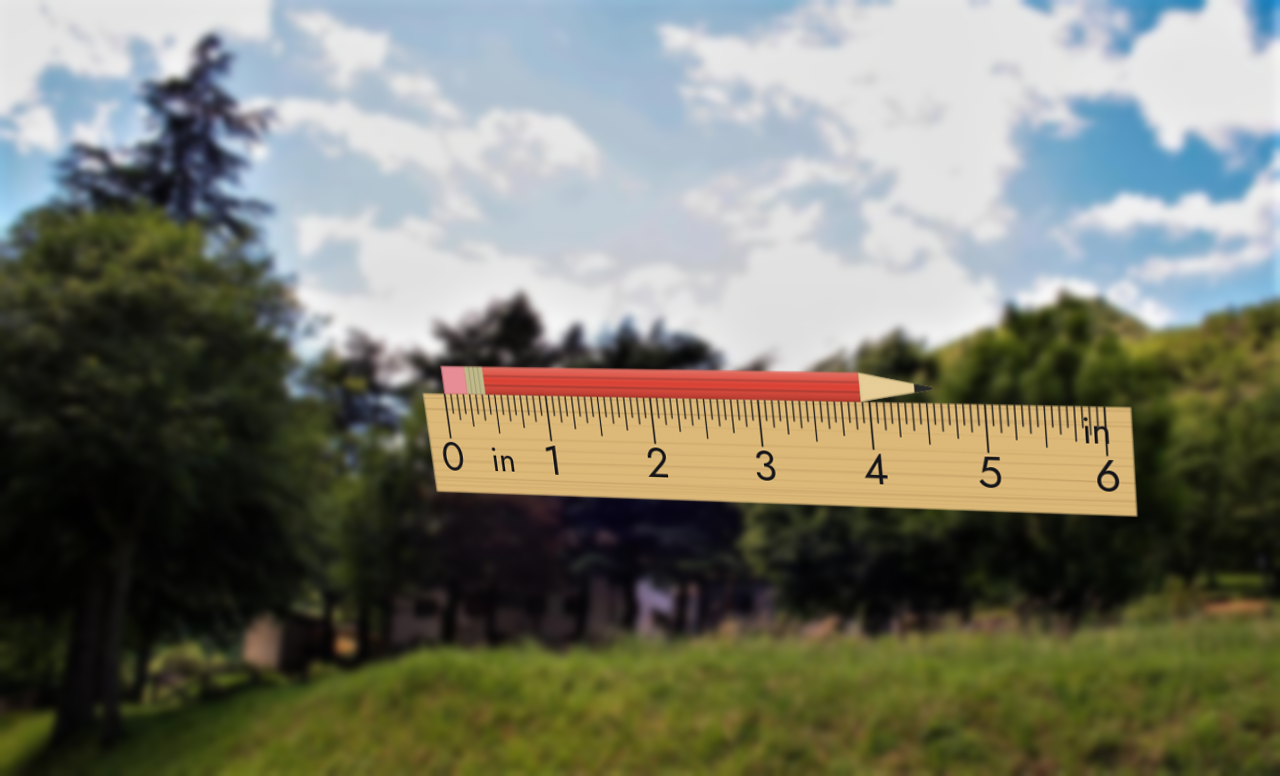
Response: 4.5625 in
